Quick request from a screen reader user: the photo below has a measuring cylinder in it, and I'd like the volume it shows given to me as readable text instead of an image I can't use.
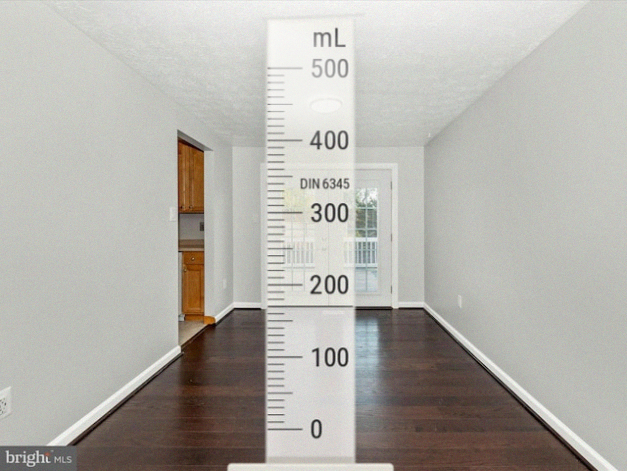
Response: 170 mL
